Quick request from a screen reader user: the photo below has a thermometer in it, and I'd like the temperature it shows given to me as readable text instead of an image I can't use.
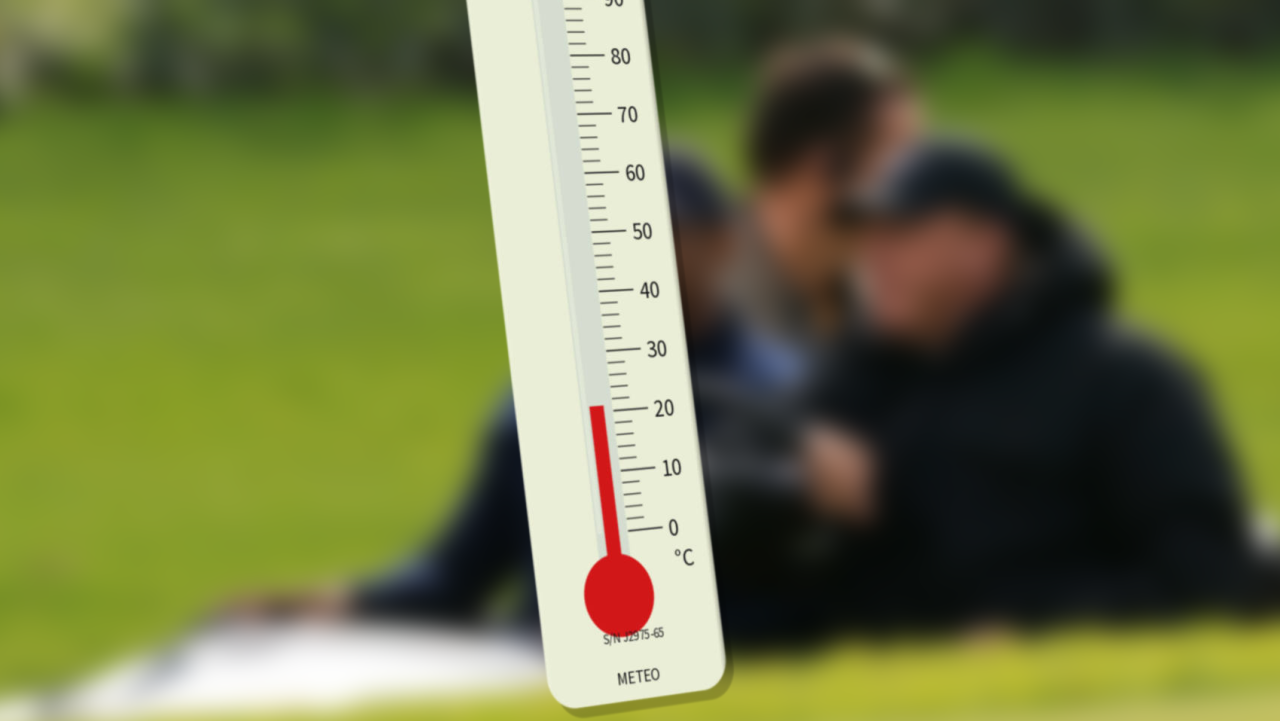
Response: 21 °C
